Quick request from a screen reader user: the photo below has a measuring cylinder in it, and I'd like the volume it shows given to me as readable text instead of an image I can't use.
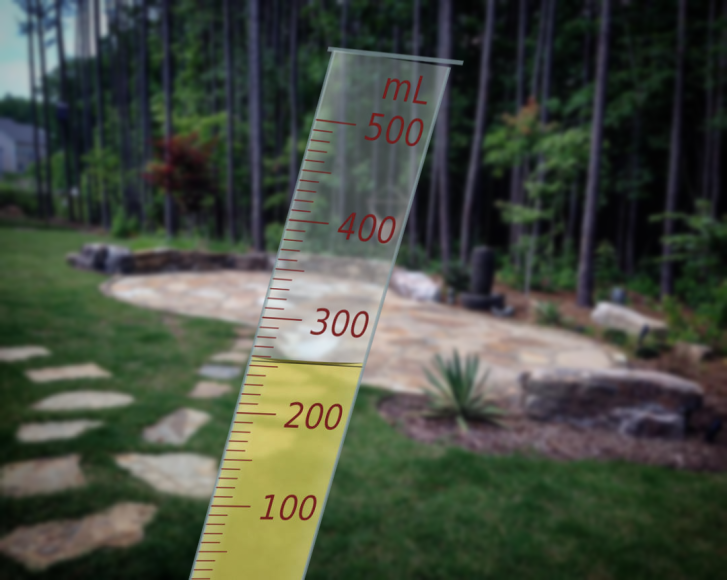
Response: 255 mL
